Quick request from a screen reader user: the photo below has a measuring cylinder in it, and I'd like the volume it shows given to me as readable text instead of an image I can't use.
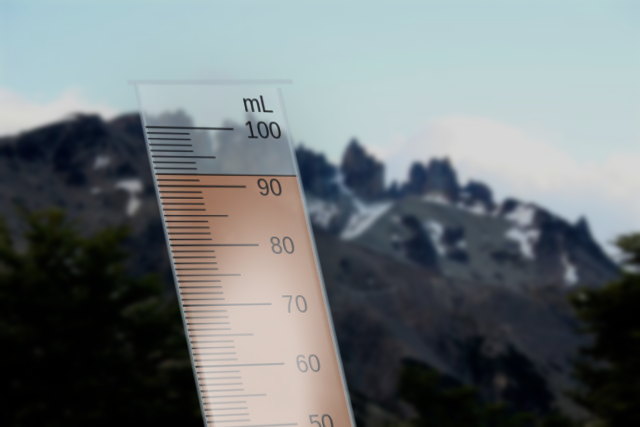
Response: 92 mL
